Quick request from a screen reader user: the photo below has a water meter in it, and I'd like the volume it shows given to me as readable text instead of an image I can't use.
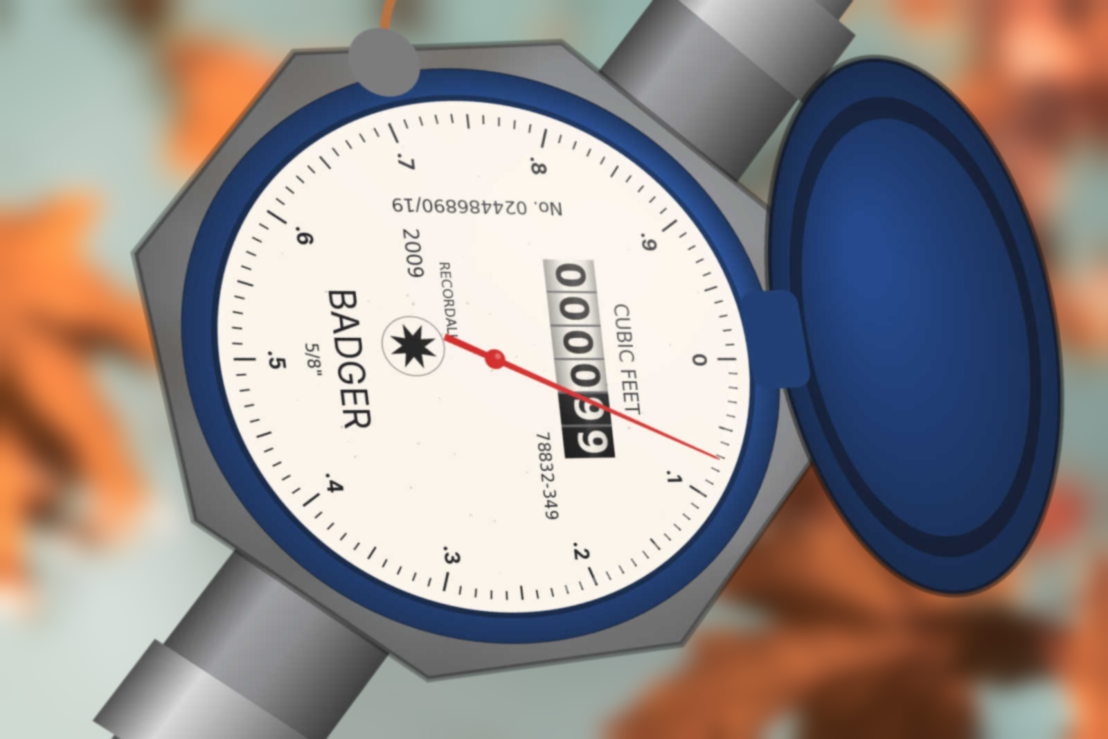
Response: 99.07 ft³
